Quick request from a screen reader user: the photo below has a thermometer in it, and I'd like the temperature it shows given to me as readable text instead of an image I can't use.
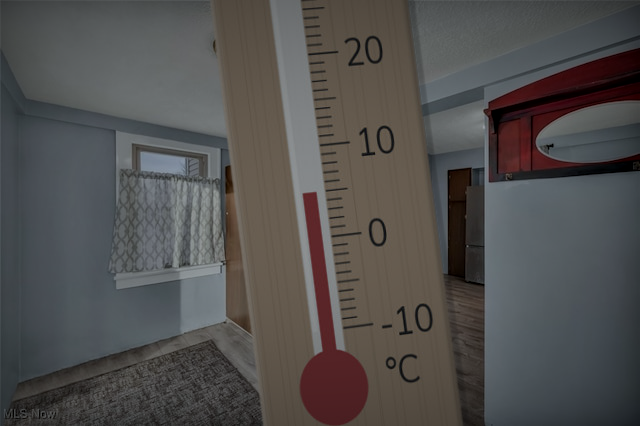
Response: 5 °C
